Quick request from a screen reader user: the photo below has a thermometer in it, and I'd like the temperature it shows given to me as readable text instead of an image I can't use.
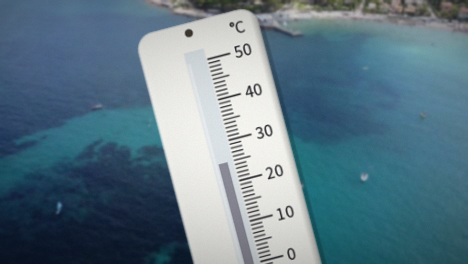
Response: 25 °C
